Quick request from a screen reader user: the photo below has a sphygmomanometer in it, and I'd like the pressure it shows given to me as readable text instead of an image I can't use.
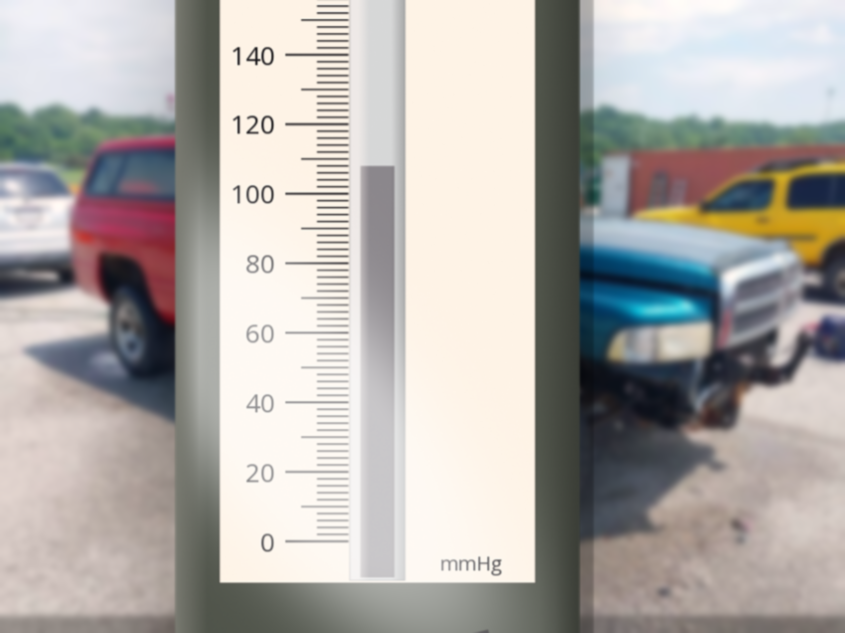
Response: 108 mmHg
